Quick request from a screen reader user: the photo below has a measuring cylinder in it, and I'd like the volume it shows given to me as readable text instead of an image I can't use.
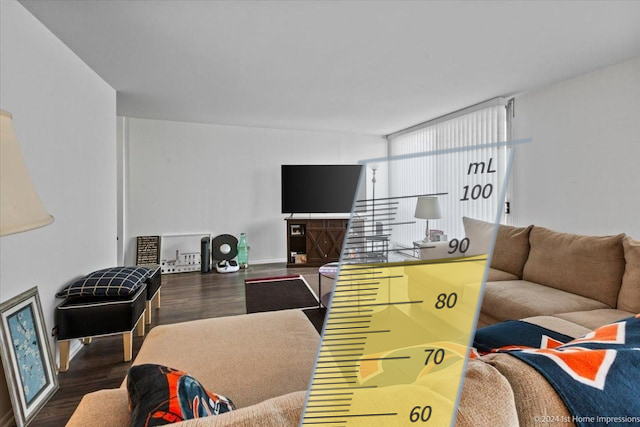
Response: 87 mL
